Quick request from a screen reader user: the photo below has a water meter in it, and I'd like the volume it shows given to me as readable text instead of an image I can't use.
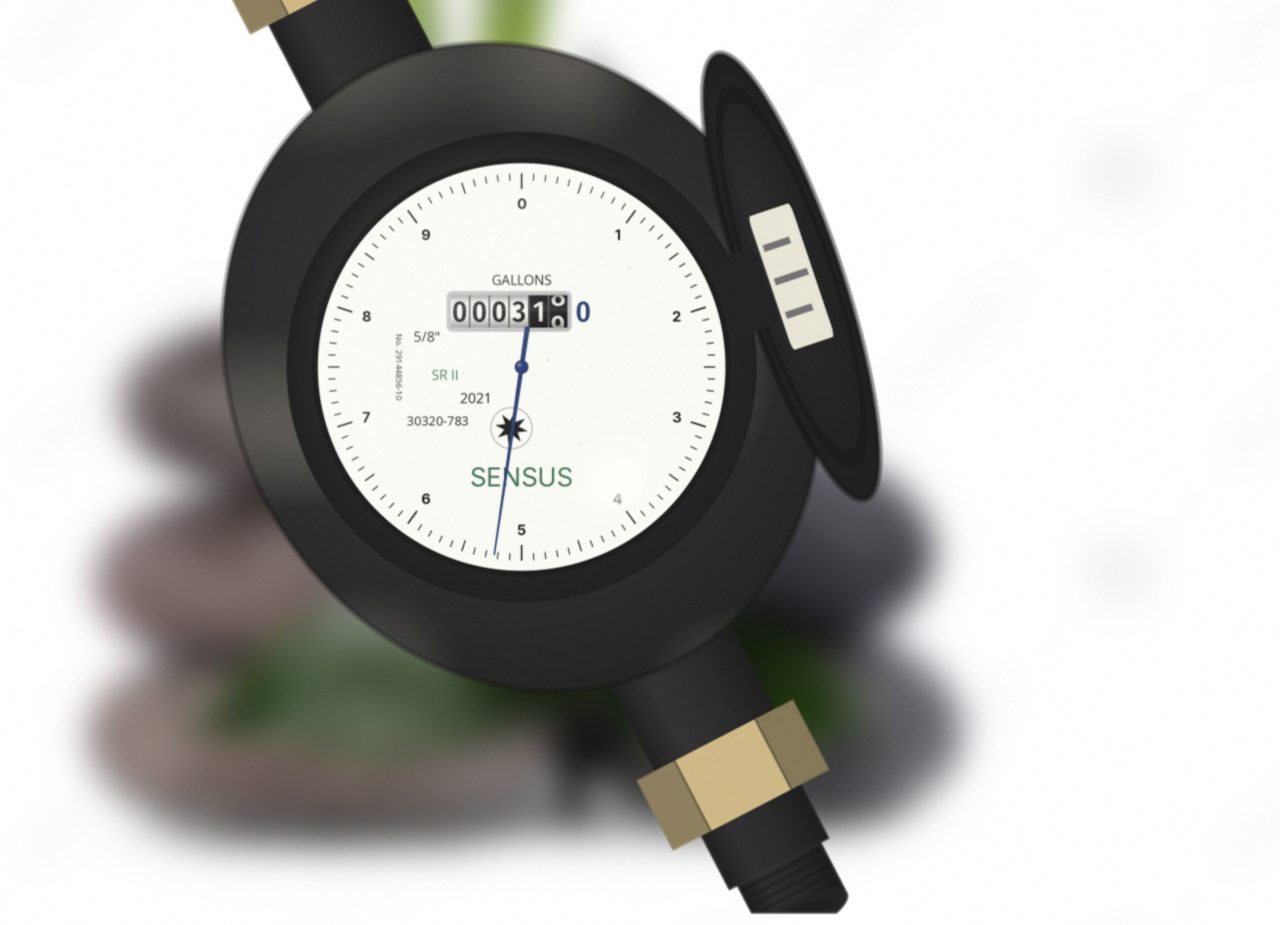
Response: 3185.2 gal
